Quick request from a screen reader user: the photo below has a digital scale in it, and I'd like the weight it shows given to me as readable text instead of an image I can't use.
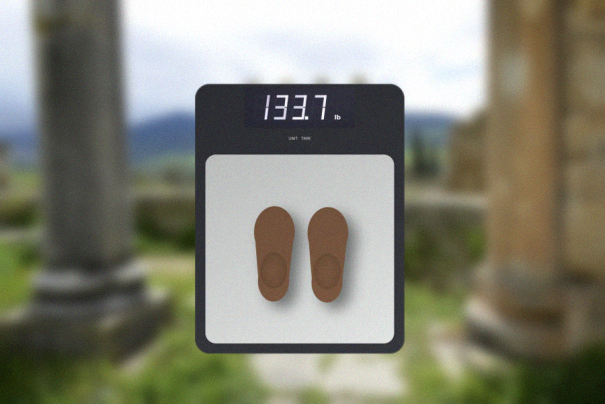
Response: 133.7 lb
